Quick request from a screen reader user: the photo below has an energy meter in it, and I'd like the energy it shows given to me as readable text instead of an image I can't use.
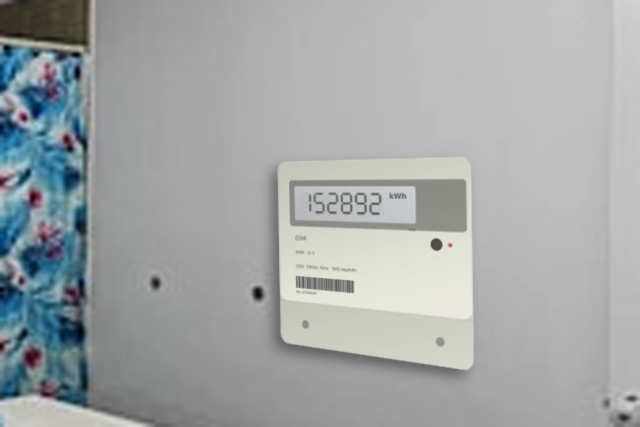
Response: 152892 kWh
